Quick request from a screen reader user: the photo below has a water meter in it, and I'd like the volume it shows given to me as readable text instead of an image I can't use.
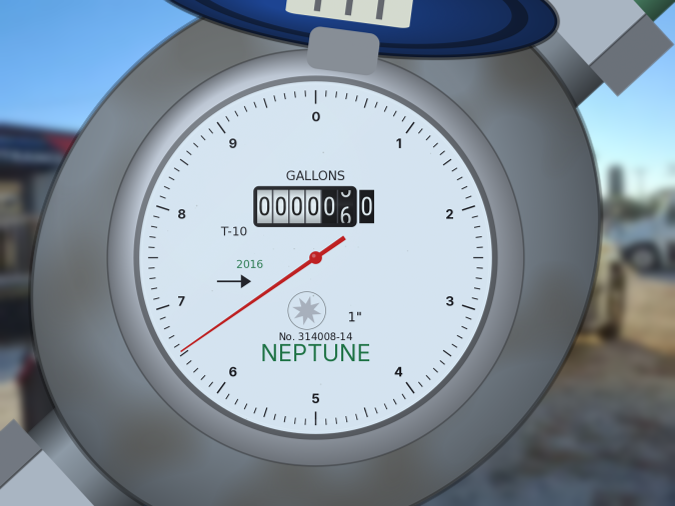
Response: 56.5 gal
